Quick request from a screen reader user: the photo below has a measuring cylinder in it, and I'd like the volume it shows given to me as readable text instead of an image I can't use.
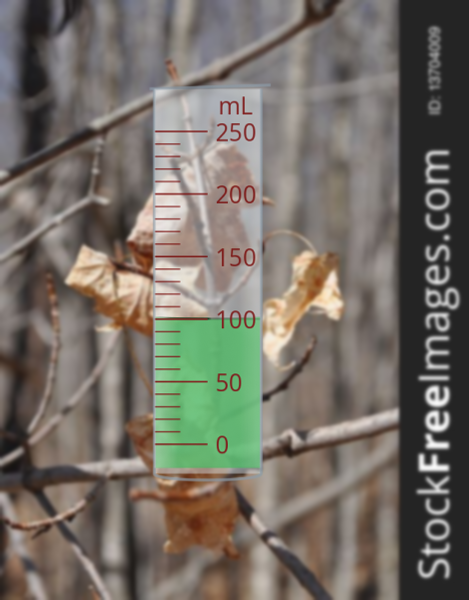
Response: 100 mL
